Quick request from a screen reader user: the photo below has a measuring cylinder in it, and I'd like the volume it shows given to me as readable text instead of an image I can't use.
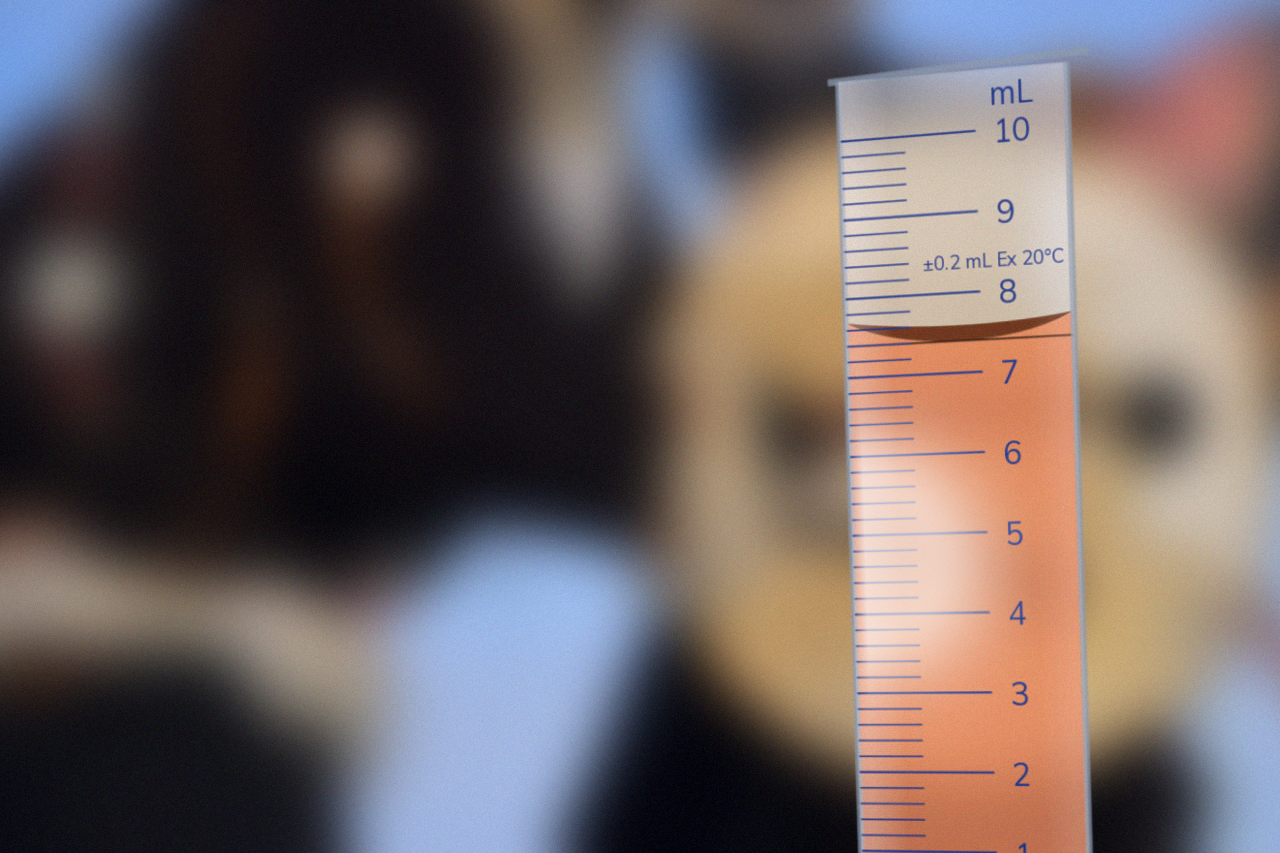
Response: 7.4 mL
